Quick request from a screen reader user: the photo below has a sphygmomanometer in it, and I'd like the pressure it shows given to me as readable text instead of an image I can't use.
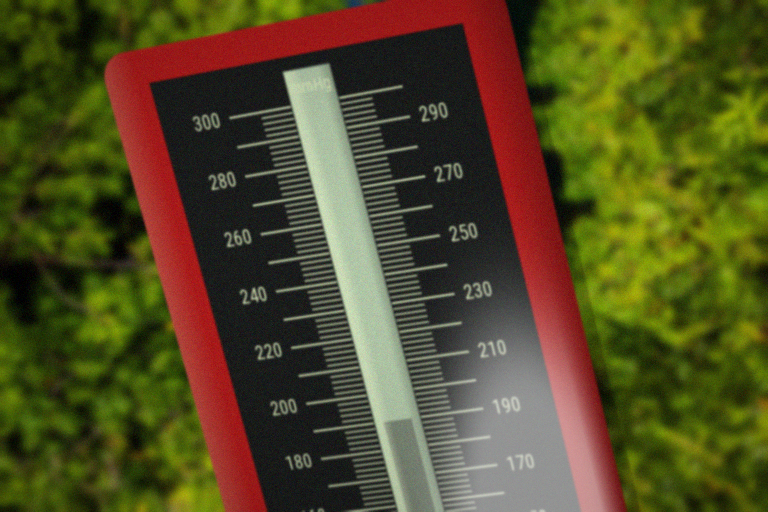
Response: 190 mmHg
